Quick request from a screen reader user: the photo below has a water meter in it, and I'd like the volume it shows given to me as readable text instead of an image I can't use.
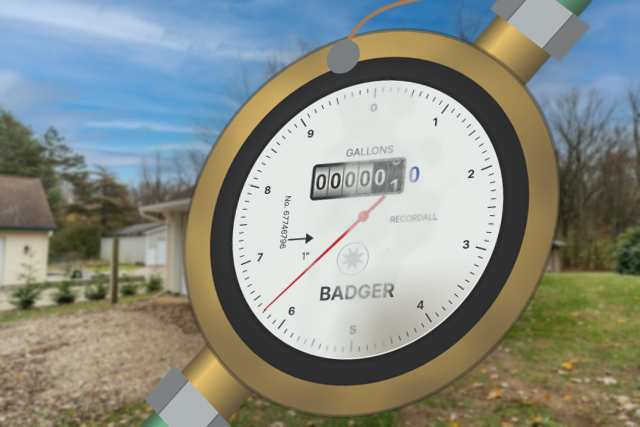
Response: 6.3 gal
